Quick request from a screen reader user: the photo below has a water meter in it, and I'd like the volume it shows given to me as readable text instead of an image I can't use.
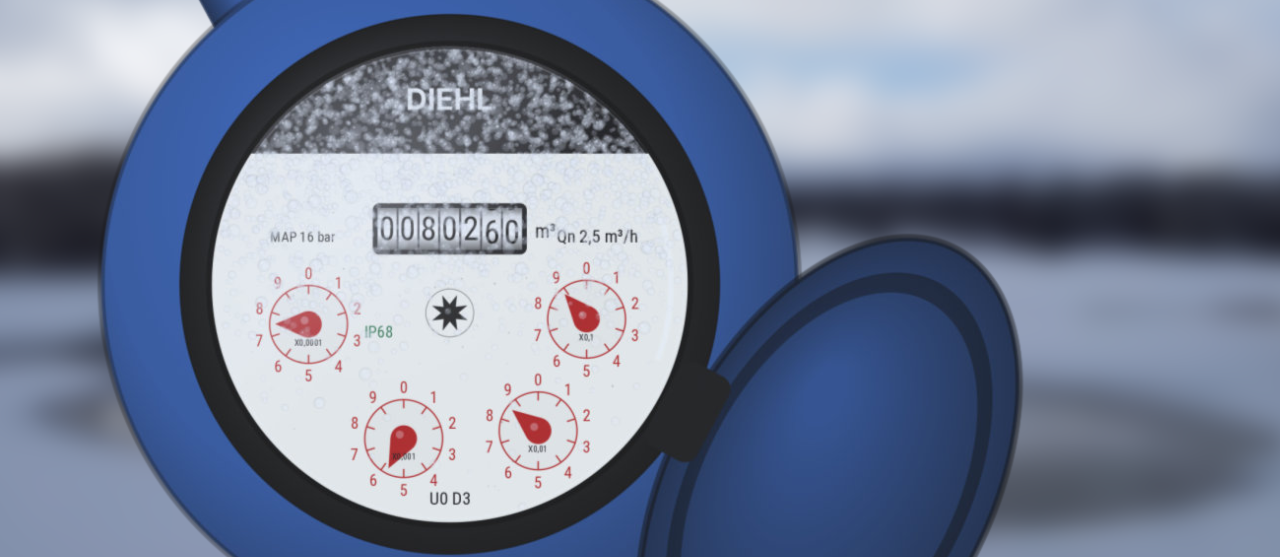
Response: 80259.8857 m³
